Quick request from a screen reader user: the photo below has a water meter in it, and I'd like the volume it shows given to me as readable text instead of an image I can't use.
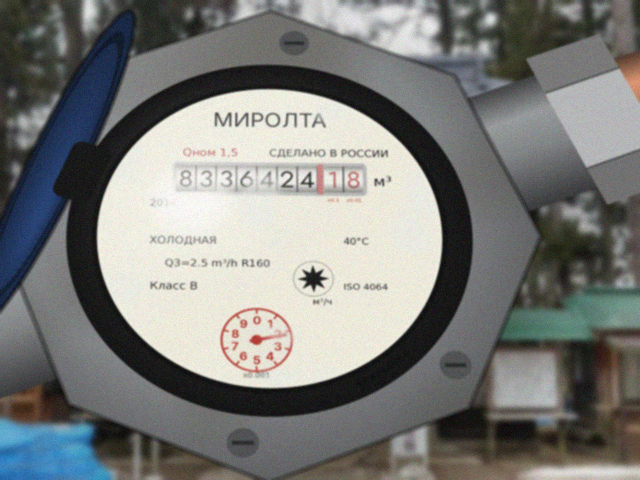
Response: 8336424.182 m³
